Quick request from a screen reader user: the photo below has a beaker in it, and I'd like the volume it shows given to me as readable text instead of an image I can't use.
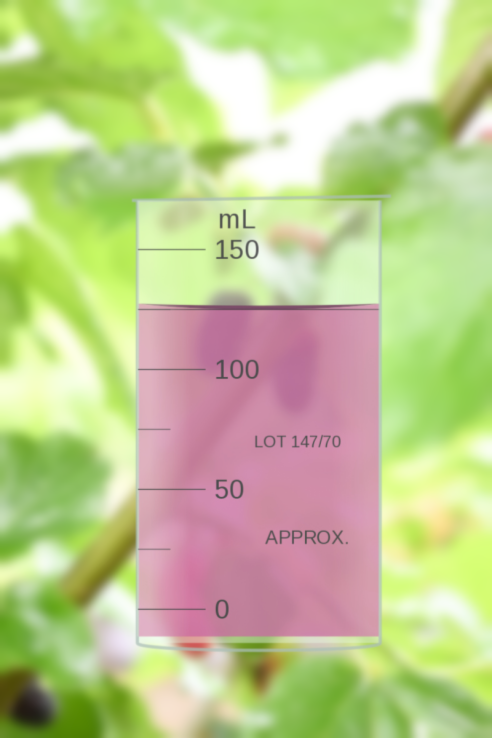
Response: 125 mL
